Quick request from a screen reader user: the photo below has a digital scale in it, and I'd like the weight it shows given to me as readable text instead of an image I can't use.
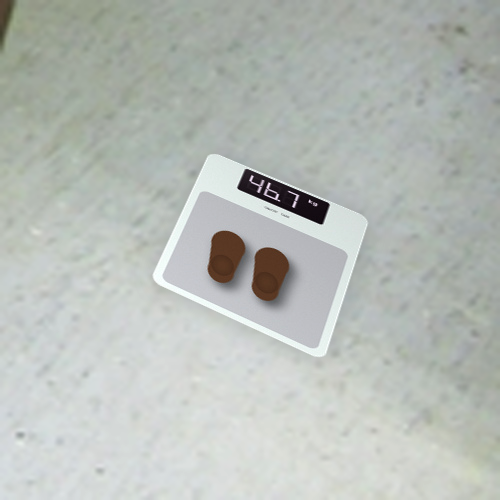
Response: 46.7 kg
